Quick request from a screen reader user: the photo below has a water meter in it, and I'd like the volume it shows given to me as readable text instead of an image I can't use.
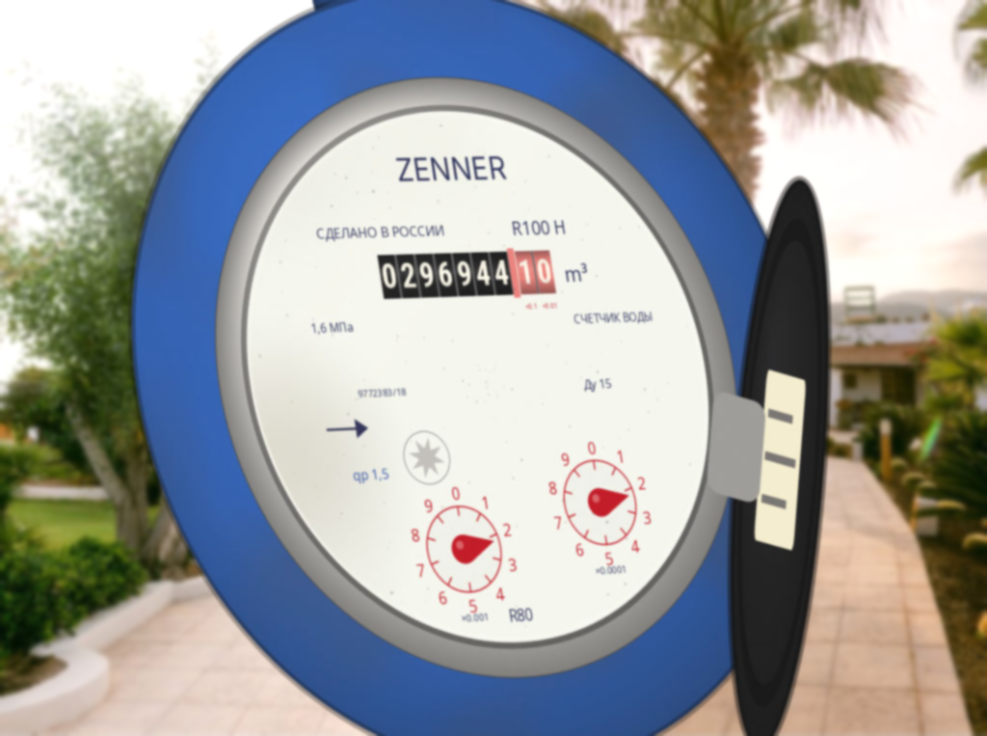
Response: 296944.1022 m³
